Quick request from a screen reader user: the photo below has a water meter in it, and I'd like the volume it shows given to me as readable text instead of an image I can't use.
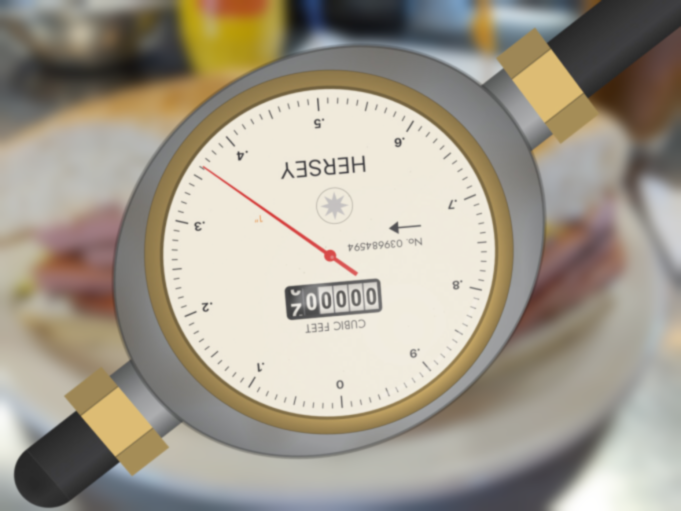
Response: 2.36 ft³
